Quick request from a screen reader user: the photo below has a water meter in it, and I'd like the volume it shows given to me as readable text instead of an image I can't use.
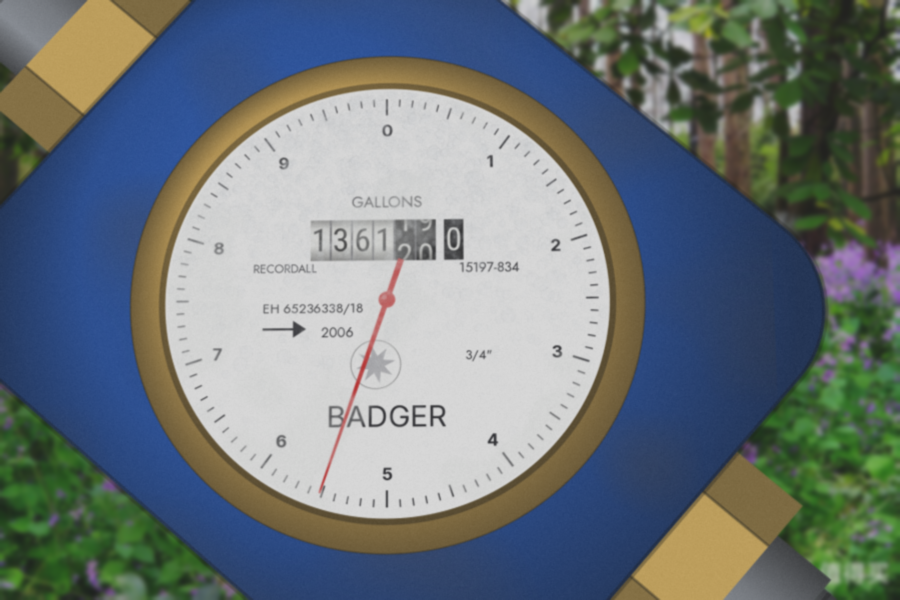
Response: 1361195.5 gal
